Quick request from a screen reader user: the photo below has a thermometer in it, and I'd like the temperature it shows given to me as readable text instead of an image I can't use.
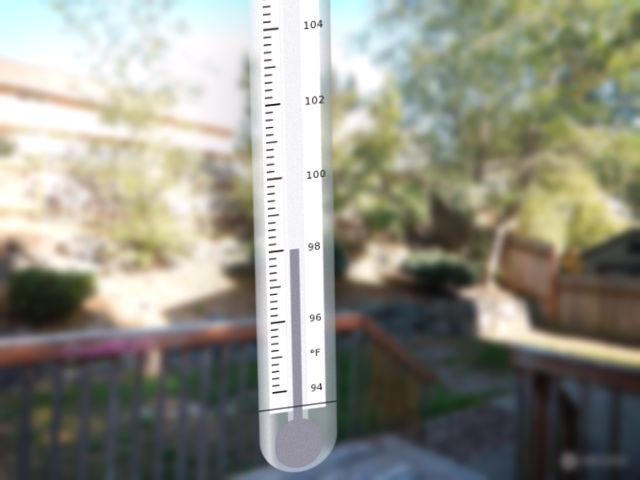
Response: 98 °F
